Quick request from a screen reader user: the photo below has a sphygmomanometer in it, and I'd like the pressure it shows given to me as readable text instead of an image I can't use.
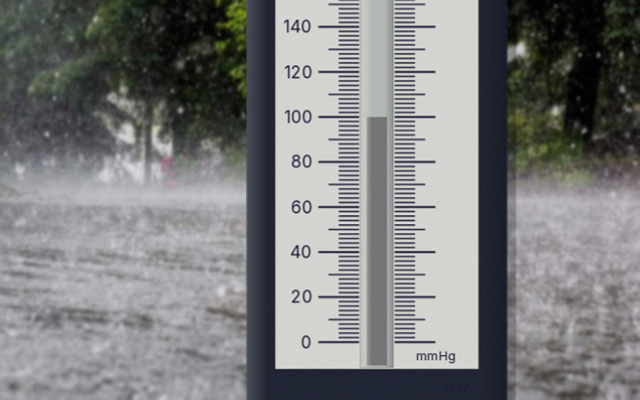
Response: 100 mmHg
